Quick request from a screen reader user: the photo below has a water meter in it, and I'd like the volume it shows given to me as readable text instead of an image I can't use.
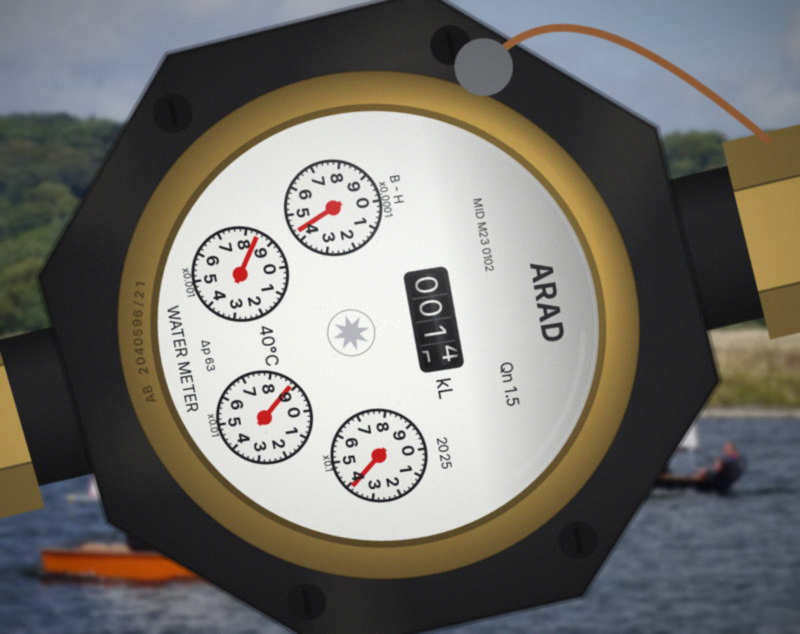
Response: 14.3884 kL
